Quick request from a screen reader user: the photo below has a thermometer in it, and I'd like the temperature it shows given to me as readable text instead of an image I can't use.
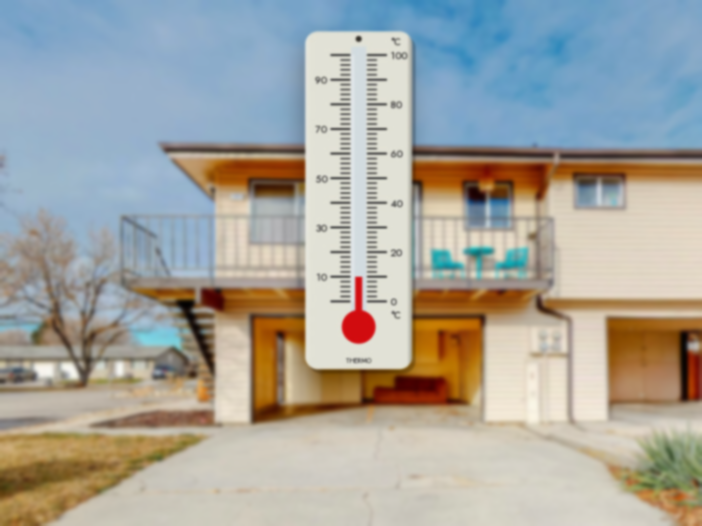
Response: 10 °C
